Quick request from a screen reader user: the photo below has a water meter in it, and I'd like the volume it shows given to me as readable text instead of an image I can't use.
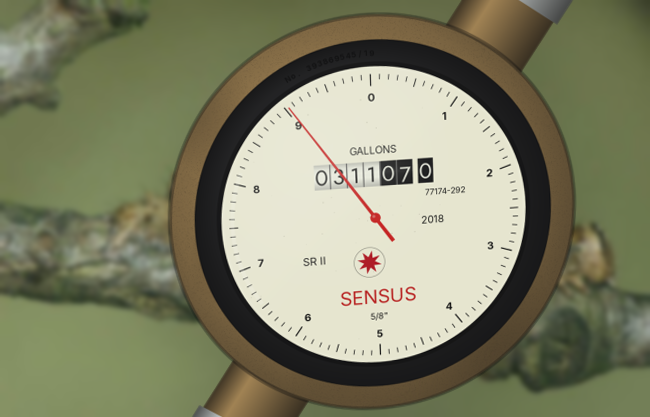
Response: 311069.0 gal
